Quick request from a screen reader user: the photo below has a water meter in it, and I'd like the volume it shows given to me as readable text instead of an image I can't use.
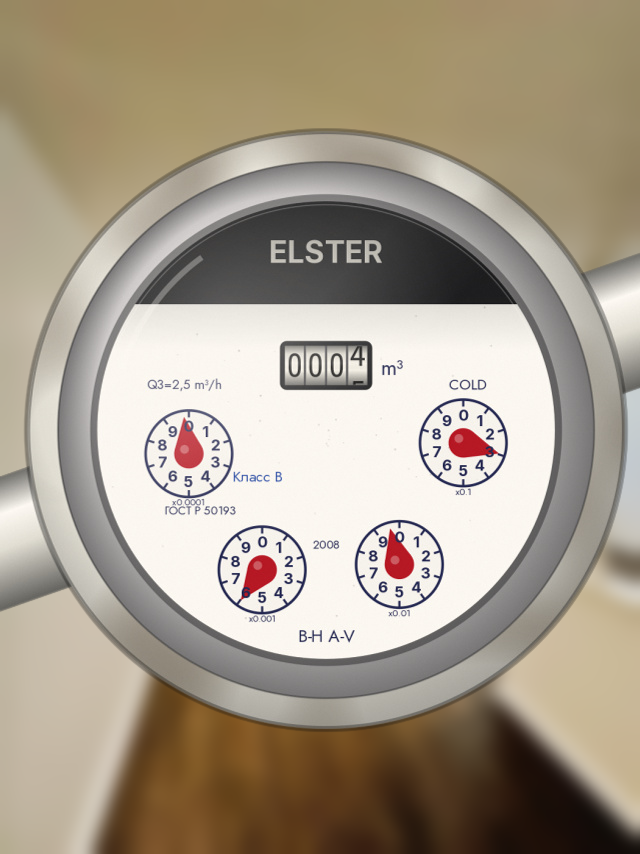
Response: 4.2959 m³
